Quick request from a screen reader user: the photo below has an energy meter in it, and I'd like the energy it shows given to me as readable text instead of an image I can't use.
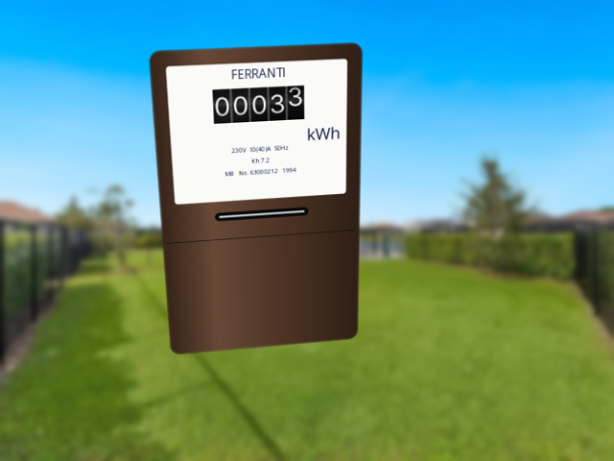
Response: 33 kWh
